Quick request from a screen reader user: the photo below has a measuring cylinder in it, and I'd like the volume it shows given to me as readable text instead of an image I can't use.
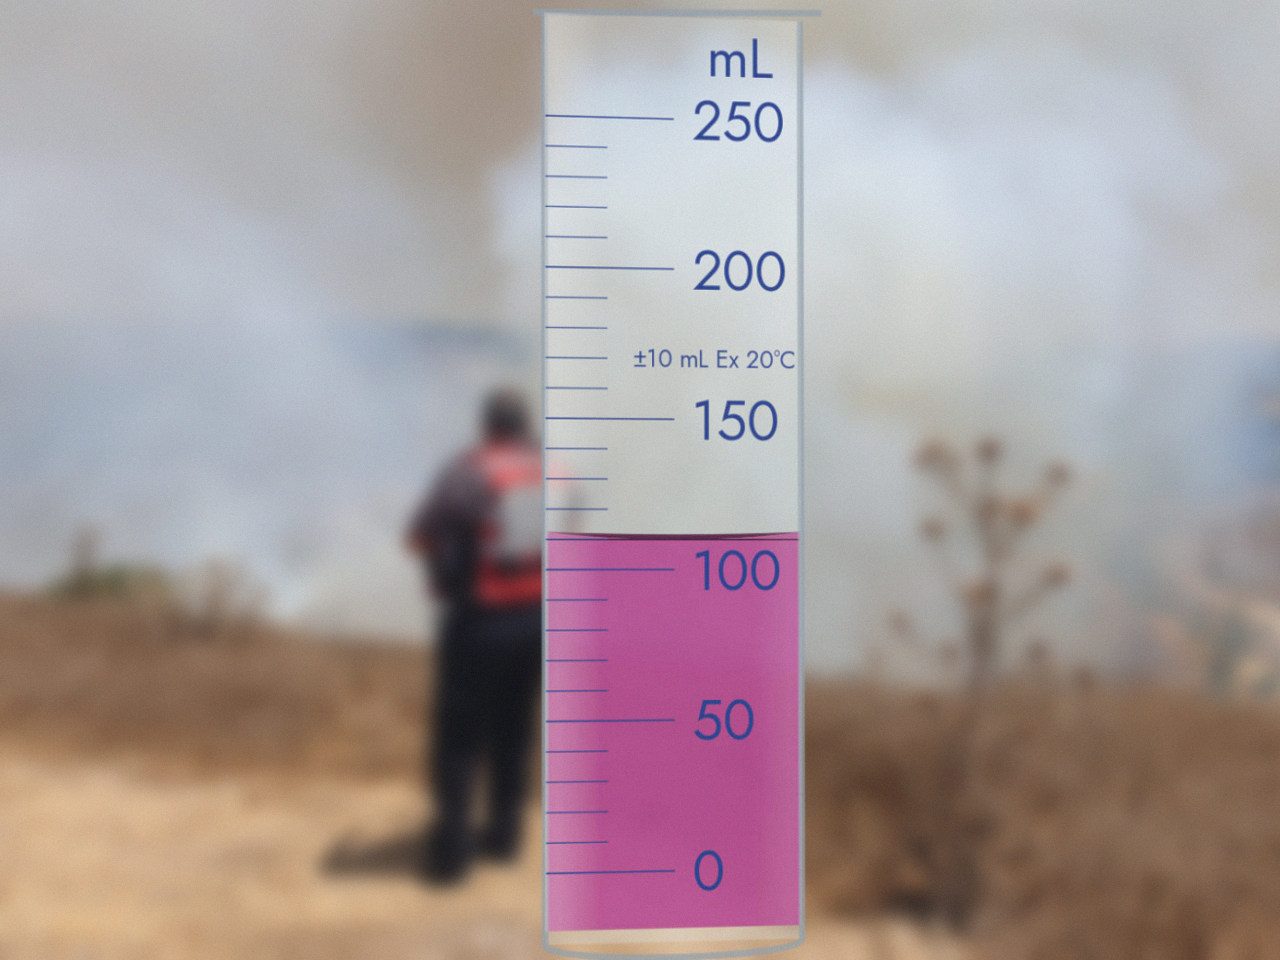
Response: 110 mL
